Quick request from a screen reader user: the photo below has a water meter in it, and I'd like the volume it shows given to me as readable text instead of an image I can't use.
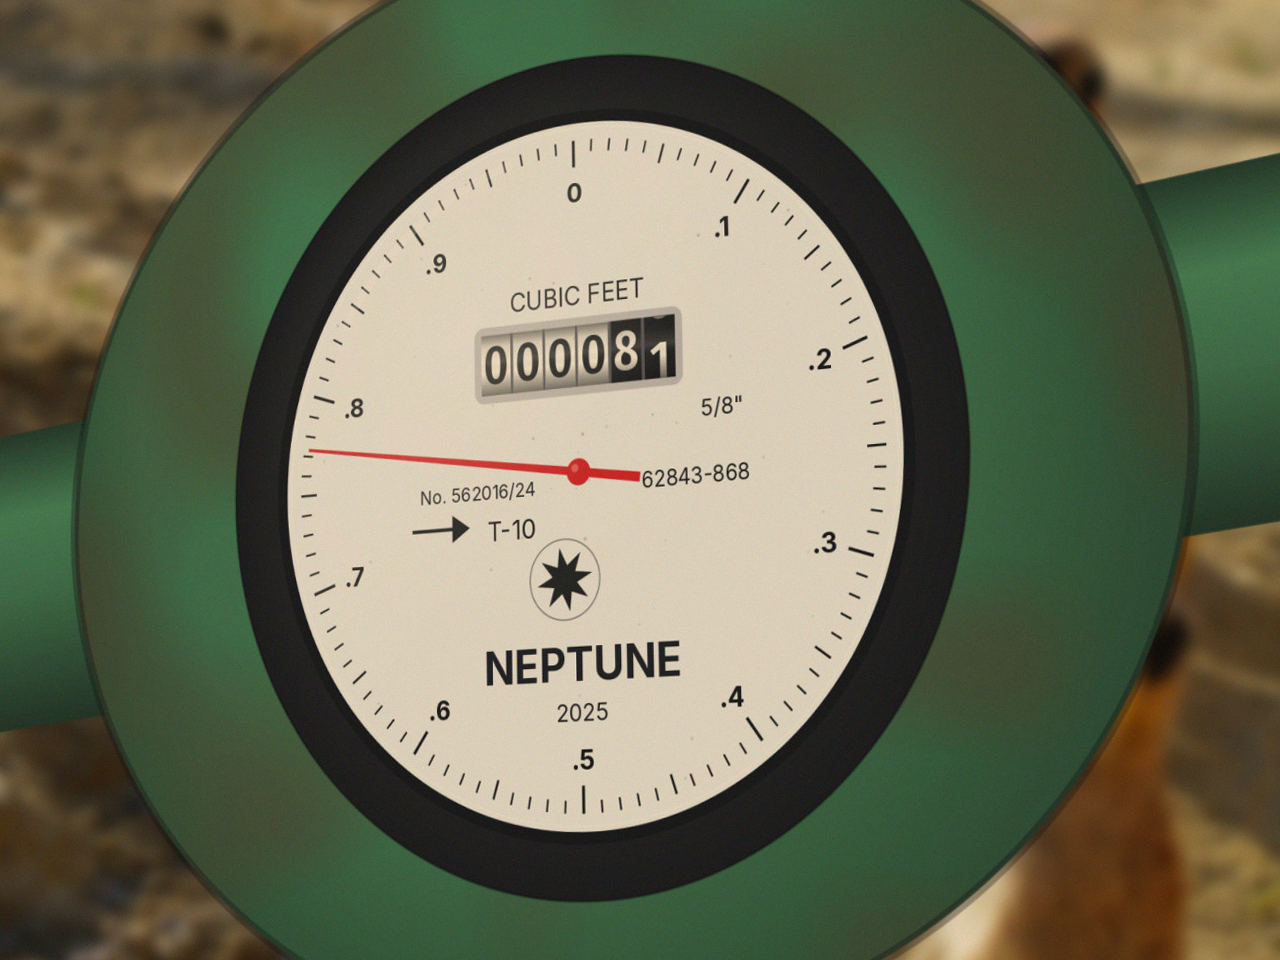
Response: 80.77 ft³
